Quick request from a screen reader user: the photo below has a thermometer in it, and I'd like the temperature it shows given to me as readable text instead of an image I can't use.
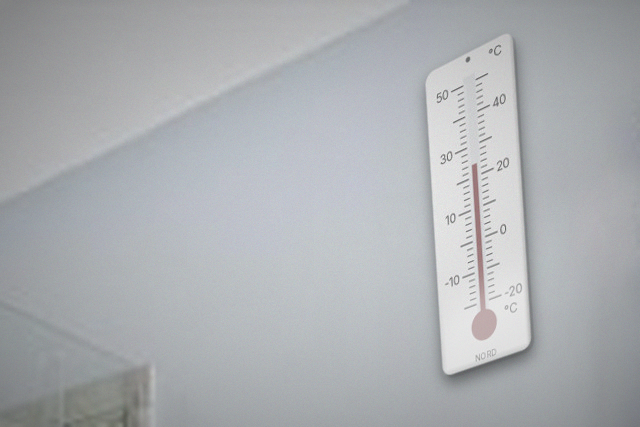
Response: 24 °C
